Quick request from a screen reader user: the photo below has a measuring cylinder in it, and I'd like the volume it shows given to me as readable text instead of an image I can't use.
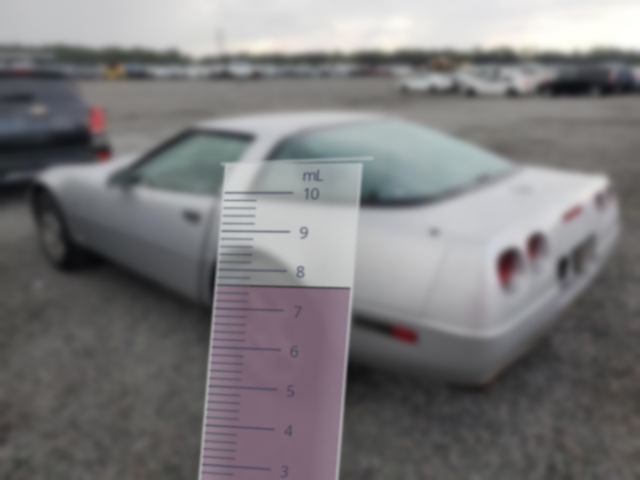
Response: 7.6 mL
